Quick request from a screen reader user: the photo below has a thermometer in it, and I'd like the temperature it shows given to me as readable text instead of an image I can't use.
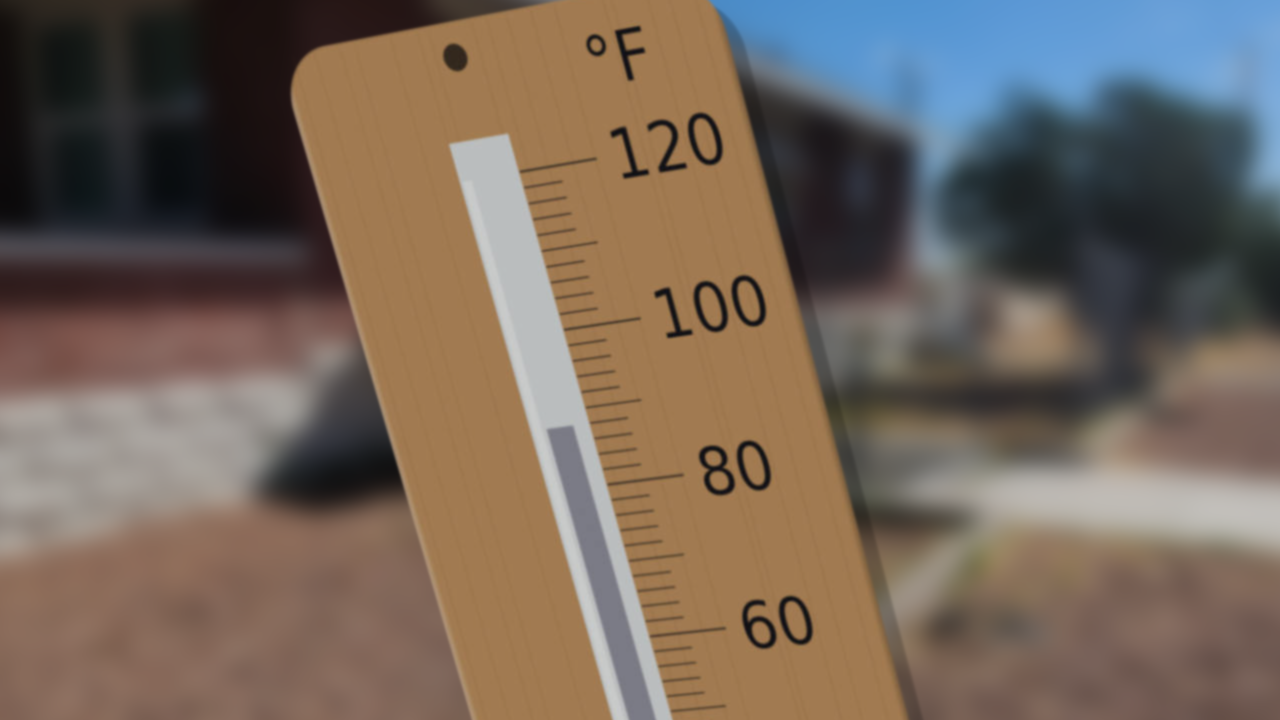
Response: 88 °F
